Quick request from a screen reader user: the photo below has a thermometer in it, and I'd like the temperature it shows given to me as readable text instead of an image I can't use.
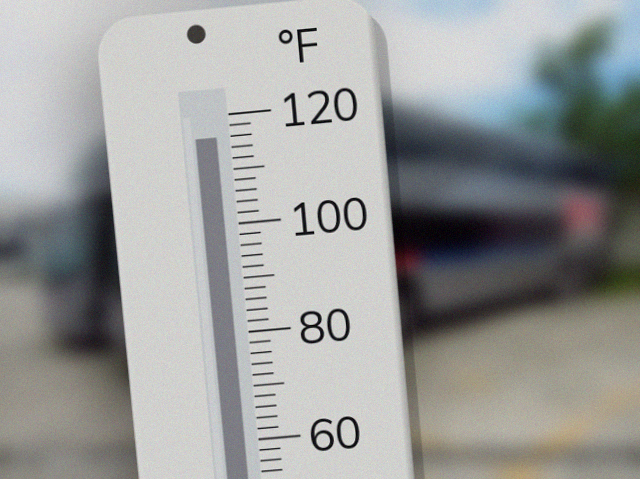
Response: 116 °F
